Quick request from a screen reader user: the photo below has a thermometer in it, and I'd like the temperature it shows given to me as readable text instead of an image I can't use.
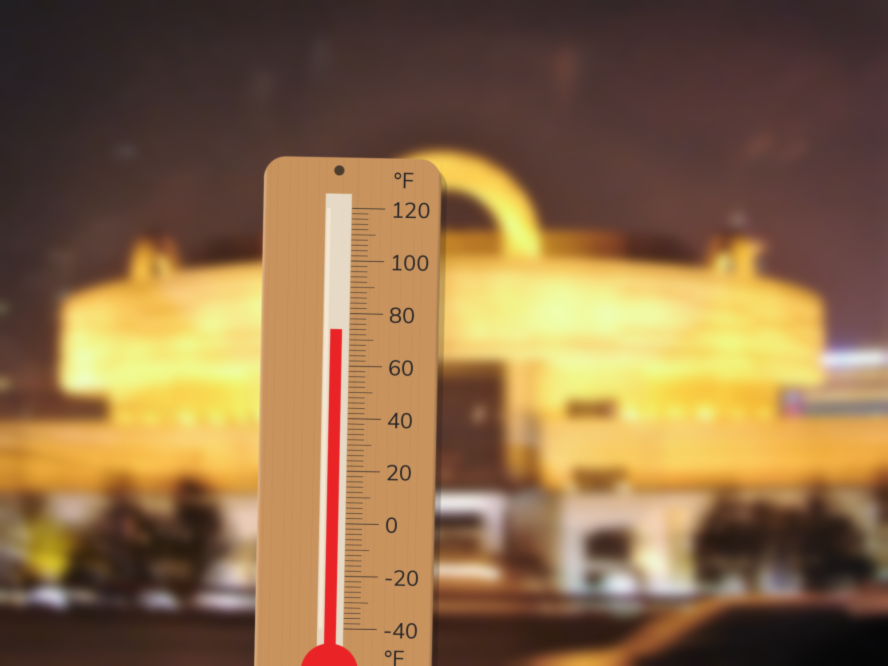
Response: 74 °F
